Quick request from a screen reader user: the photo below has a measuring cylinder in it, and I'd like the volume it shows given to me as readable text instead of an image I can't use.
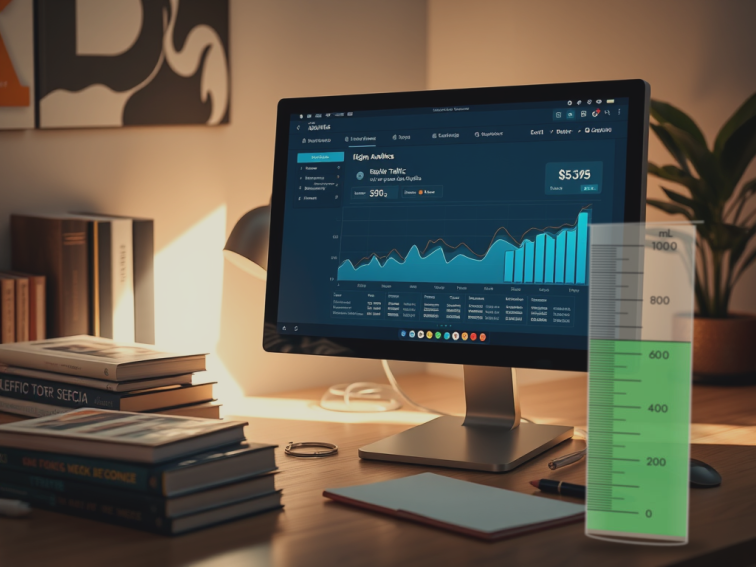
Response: 650 mL
